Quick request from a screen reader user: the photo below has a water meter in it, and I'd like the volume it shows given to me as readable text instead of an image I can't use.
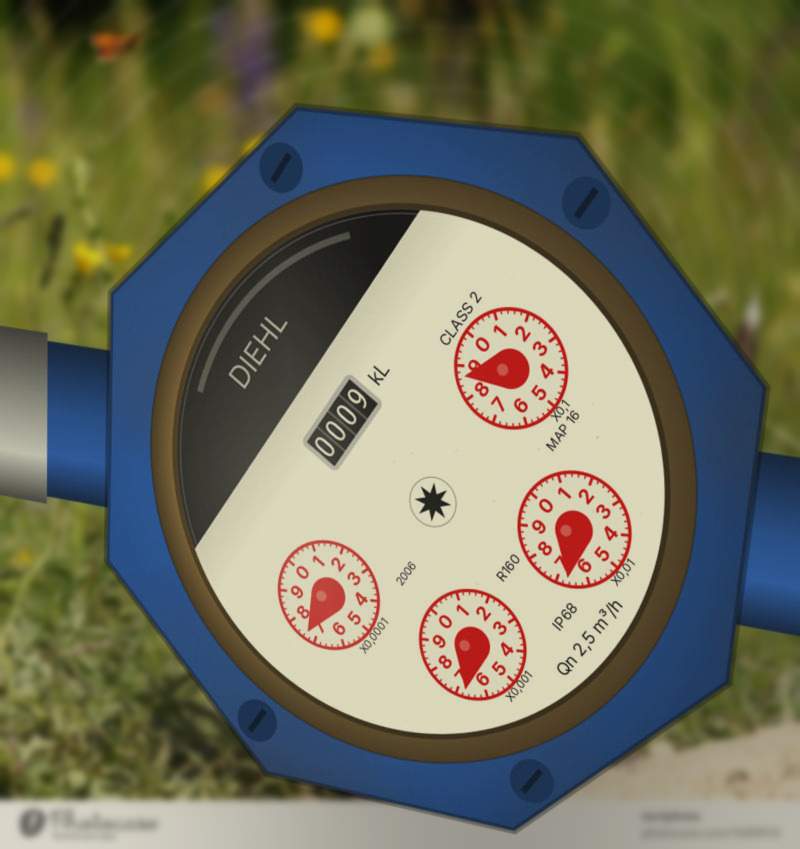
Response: 9.8667 kL
